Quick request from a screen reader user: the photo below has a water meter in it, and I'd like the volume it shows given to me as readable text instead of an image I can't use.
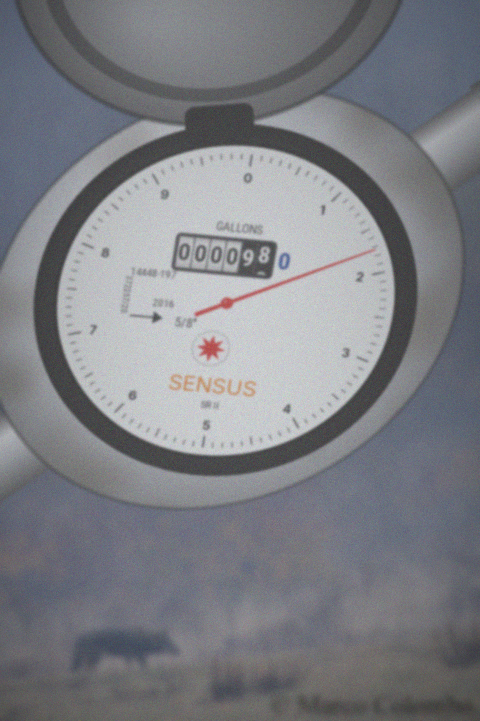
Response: 981.7 gal
